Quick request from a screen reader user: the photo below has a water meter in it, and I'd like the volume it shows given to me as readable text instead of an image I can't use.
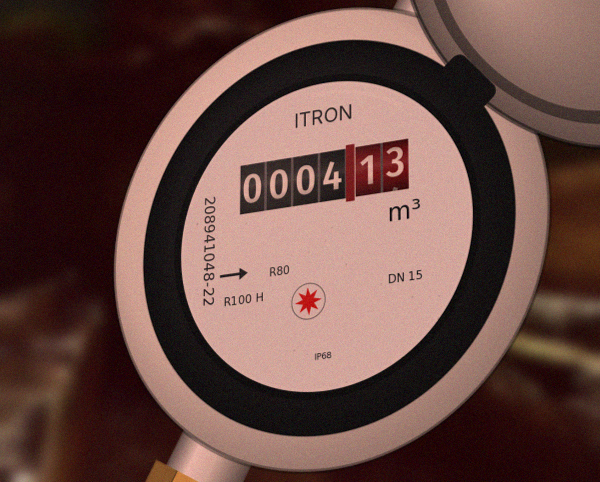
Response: 4.13 m³
